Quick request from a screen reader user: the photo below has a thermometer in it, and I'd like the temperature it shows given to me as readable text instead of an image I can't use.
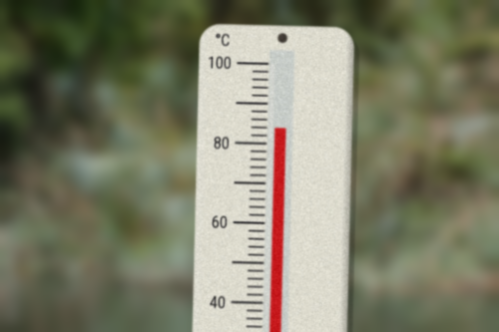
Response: 84 °C
